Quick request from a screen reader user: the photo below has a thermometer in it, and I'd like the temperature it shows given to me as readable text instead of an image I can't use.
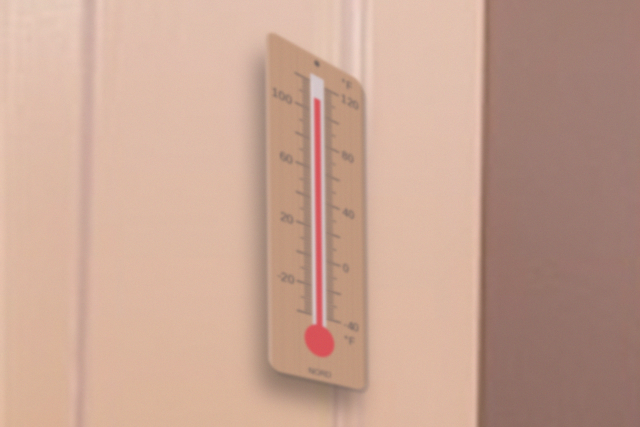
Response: 110 °F
